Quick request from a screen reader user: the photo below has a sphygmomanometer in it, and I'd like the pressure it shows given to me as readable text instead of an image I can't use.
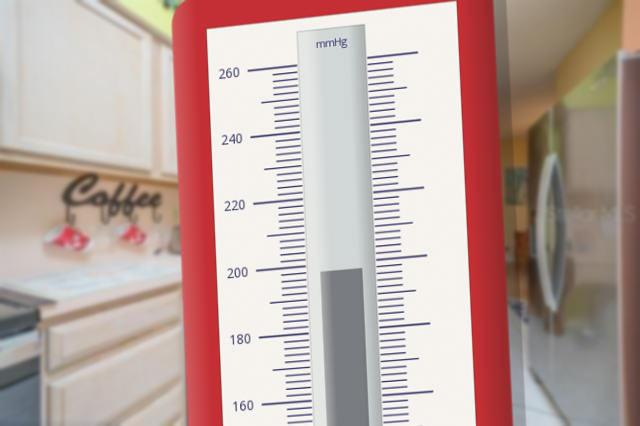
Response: 198 mmHg
